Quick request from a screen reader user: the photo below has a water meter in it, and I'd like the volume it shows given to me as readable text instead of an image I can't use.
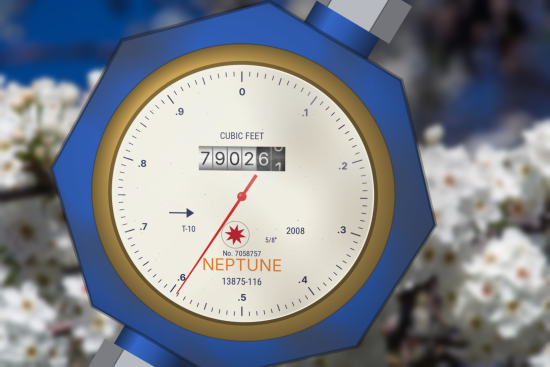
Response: 790260.59 ft³
